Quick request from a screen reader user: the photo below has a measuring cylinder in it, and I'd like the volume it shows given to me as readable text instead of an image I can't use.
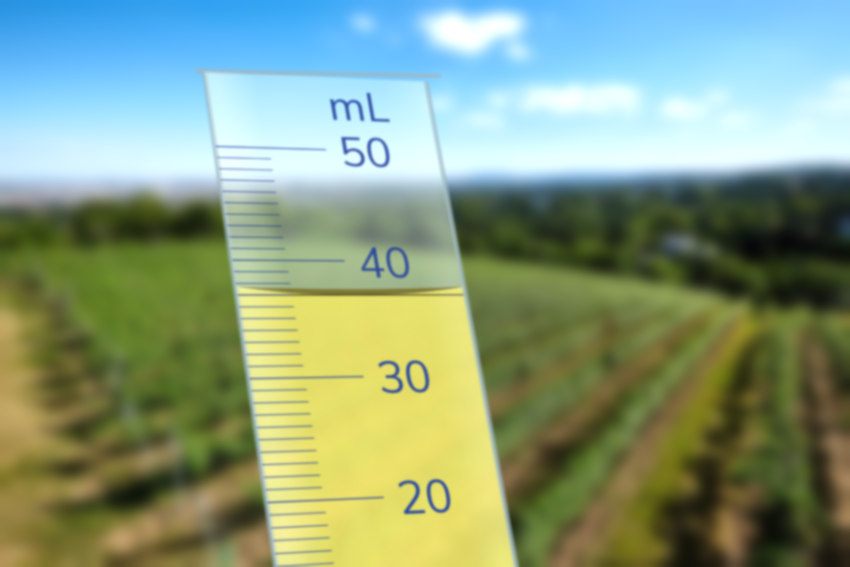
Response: 37 mL
